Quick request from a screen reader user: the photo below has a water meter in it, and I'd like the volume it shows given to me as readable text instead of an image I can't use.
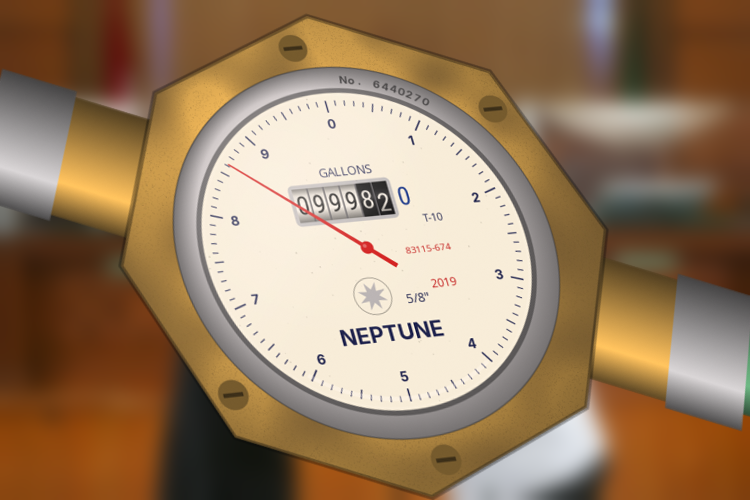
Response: 999818.6 gal
